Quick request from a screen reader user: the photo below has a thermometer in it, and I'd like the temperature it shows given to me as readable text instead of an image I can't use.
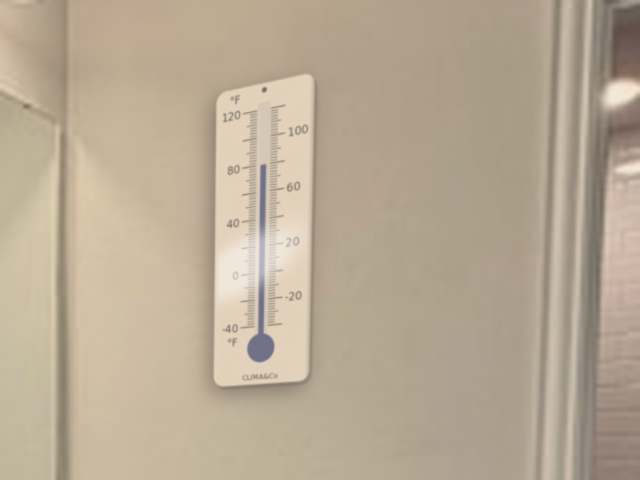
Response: 80 °F
